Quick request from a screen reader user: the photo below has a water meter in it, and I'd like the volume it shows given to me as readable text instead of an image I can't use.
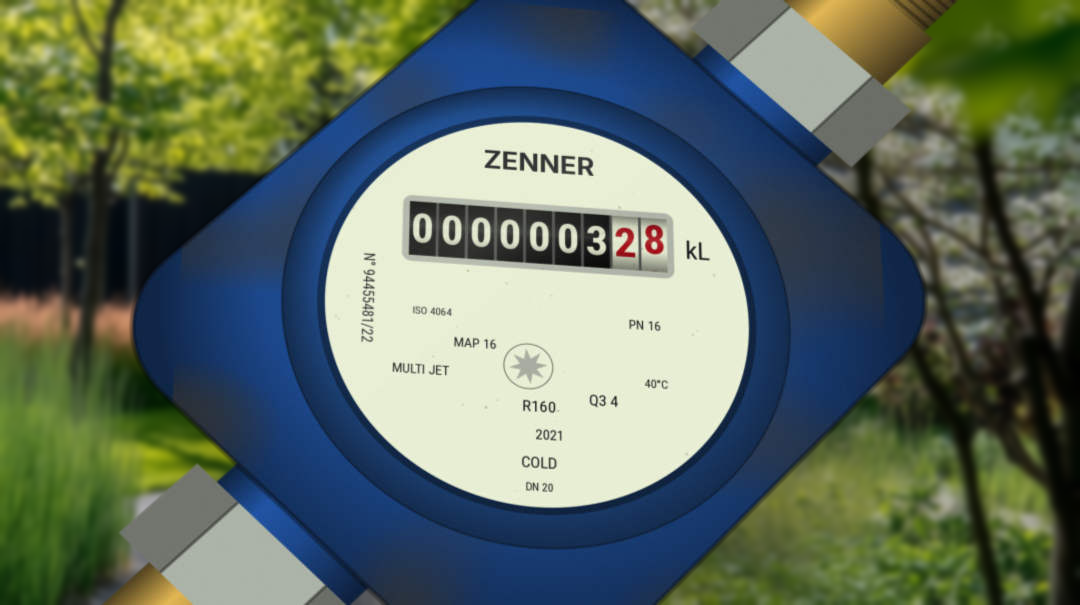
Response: 3.28 kL
